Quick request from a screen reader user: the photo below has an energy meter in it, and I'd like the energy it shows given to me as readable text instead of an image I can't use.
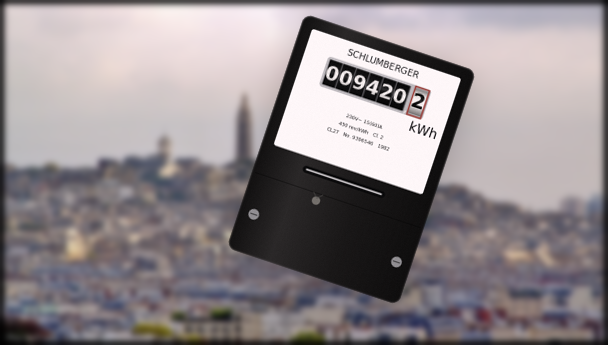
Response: 9420.2 kWh
